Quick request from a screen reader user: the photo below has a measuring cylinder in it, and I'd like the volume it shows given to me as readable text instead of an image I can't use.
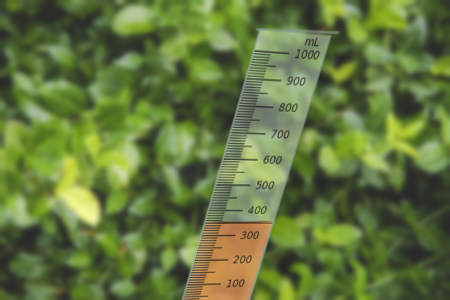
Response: 350 mL
